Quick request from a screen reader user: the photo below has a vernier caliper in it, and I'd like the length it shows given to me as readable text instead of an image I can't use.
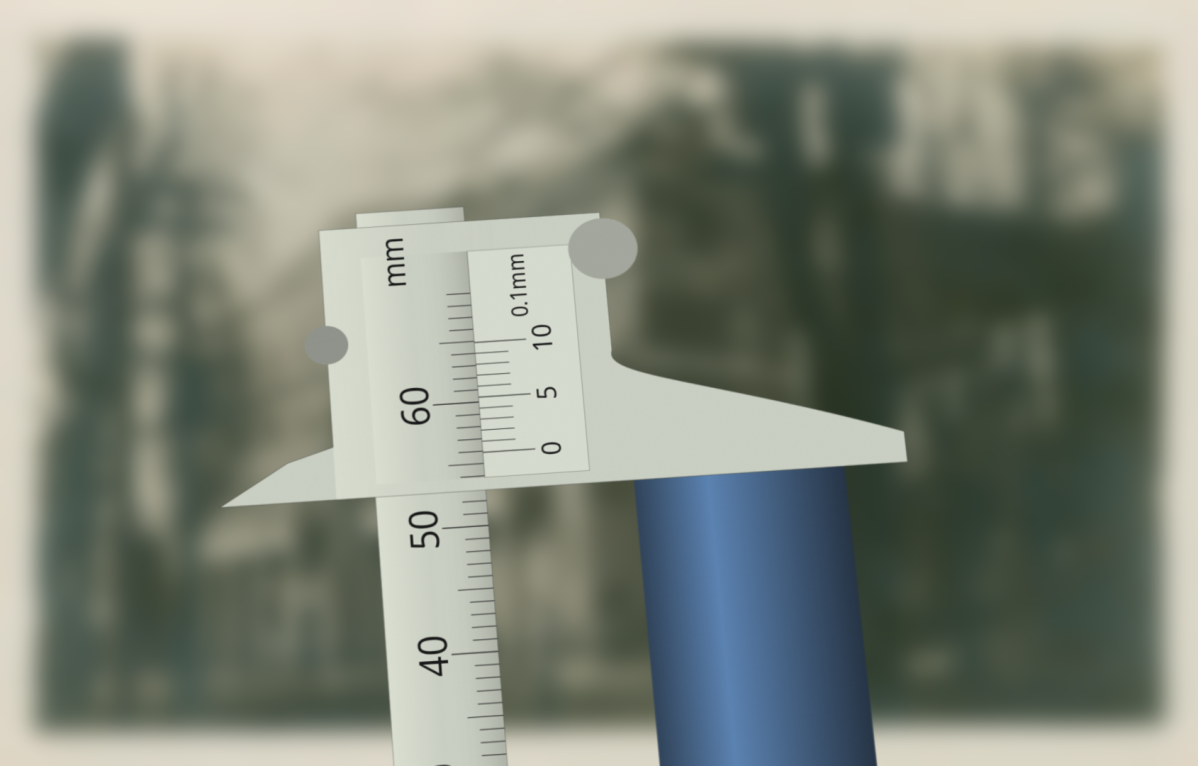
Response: 55.9 mm
